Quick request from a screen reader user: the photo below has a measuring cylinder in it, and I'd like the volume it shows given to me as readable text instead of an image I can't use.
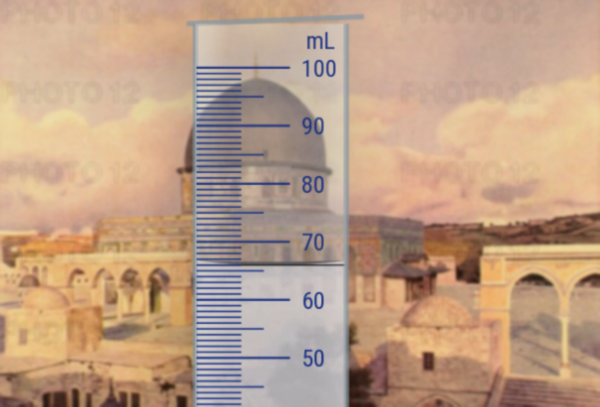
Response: 66 mL
